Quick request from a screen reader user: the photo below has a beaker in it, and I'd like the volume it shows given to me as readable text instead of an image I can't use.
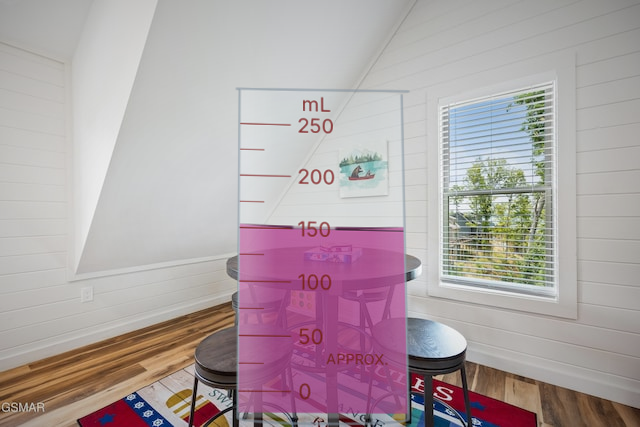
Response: 150 mL
